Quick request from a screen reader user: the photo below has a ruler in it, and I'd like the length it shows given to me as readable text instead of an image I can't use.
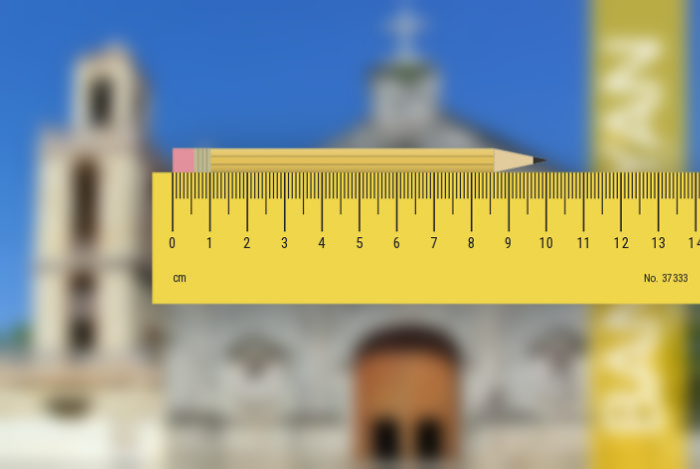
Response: 10 cm
